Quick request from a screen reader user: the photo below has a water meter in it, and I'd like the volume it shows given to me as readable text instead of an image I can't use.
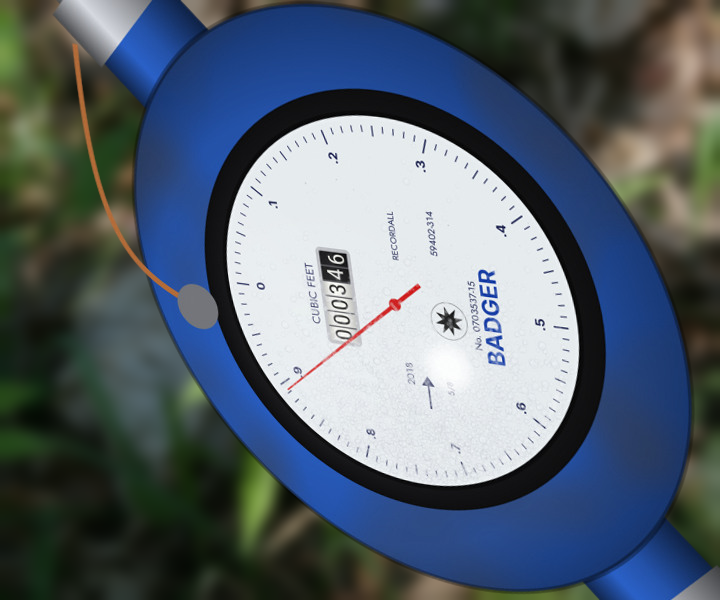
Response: 345.89 ft³
